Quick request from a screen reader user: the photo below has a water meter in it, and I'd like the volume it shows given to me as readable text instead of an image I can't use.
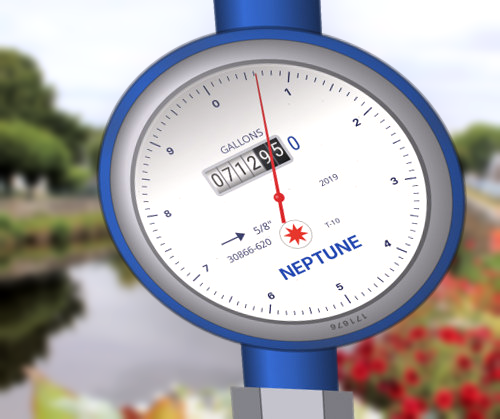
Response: 712950.6 gal
